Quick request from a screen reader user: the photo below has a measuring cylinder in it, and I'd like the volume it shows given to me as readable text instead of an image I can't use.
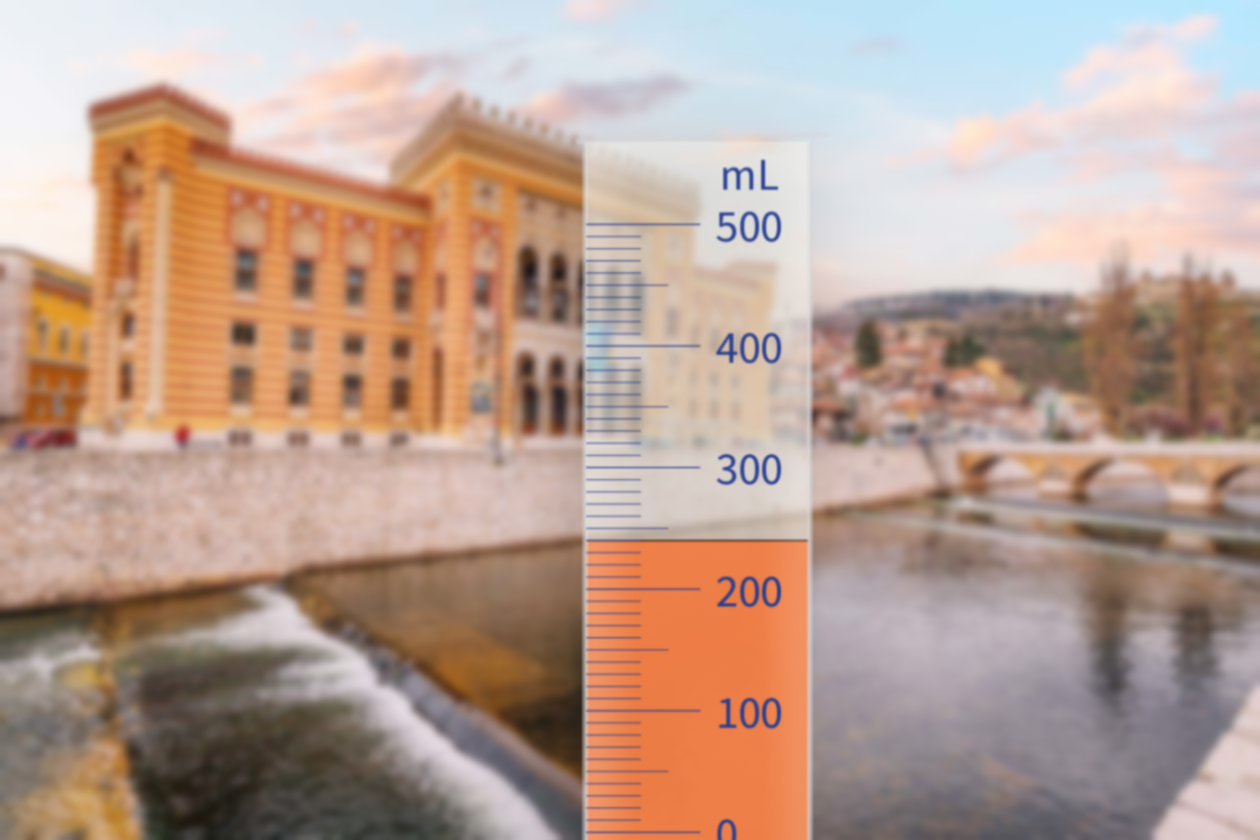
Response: 240 mL
